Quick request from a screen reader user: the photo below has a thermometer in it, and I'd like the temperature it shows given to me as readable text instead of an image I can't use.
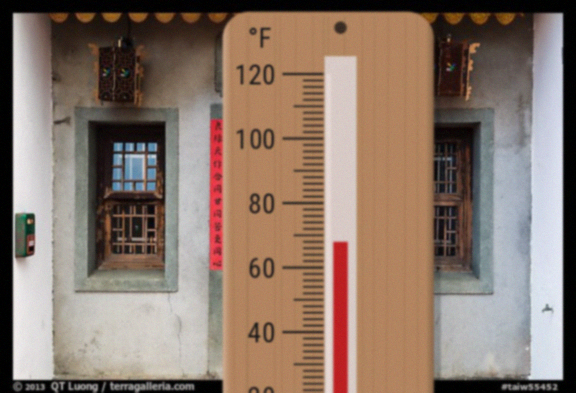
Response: 68 °F
